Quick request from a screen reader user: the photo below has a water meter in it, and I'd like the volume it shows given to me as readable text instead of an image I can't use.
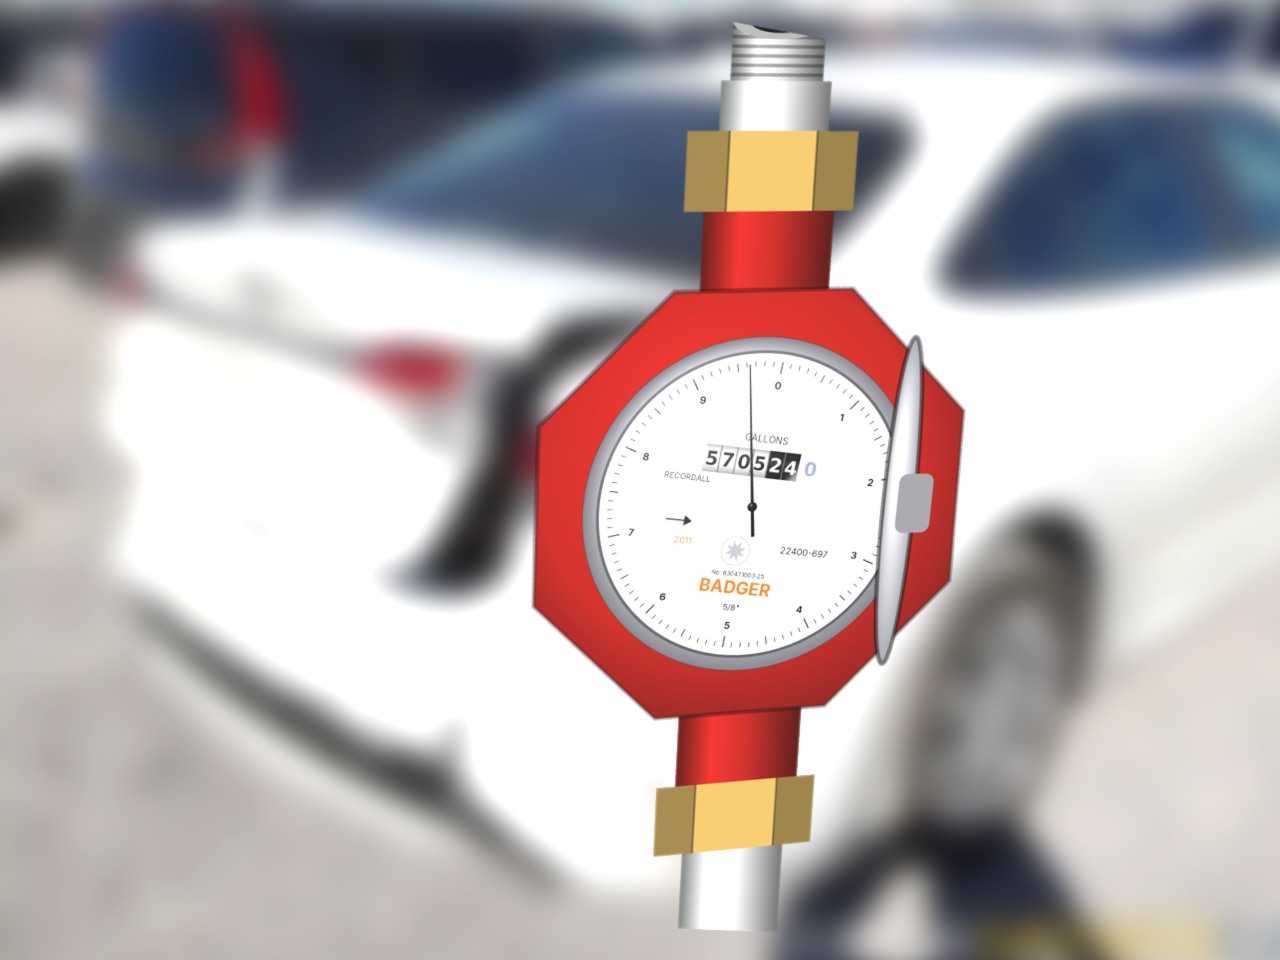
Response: 5705239.6 gal
